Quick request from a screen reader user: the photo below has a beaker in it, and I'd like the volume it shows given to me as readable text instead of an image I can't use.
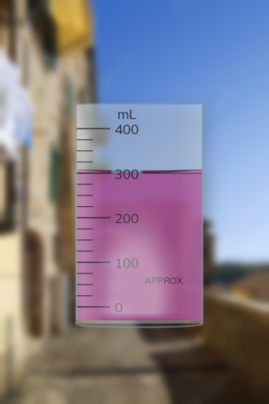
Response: 300 mL
